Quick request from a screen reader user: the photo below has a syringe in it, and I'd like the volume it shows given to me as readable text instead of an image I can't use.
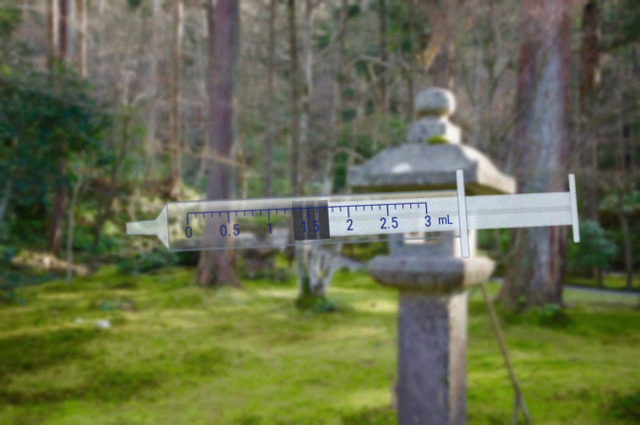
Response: 1.3 mL
